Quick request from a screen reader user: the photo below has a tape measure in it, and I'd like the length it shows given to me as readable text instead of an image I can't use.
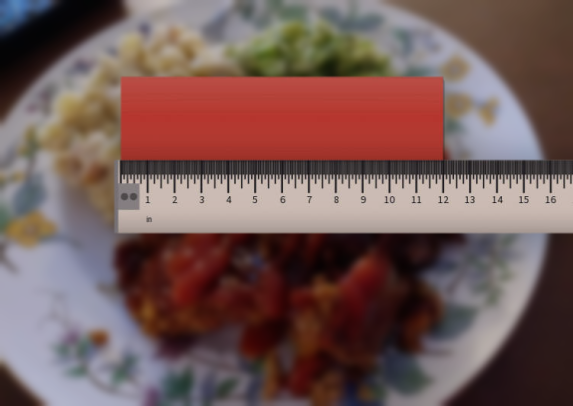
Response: 12 in
